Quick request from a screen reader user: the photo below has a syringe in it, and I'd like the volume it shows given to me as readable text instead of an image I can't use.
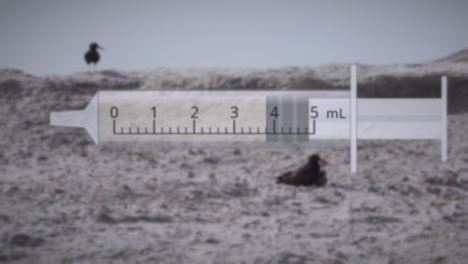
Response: 3.8 mL
